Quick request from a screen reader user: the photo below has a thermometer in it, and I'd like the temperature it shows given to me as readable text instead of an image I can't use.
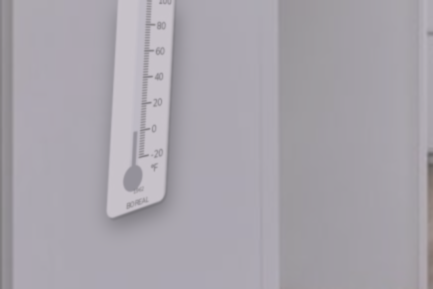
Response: 0 °F
